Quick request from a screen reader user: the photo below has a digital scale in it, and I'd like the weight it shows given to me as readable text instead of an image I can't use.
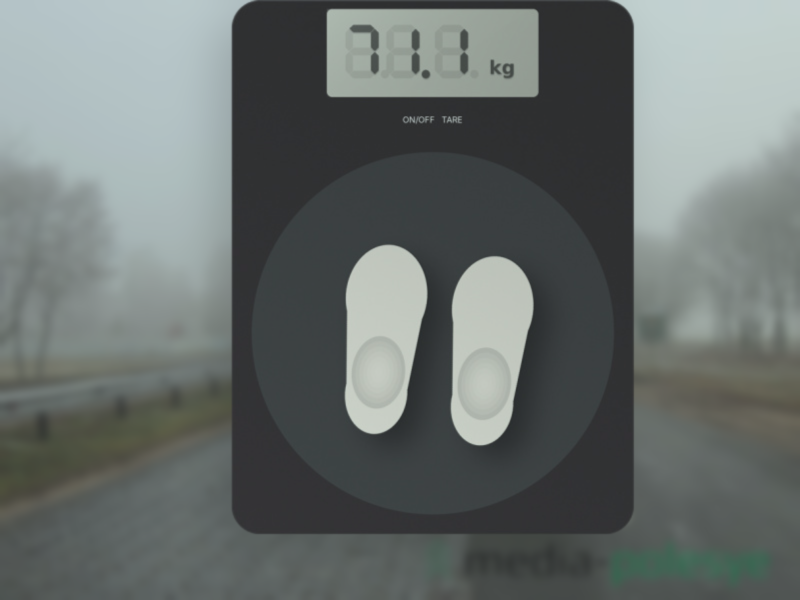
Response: 71.1 kg
